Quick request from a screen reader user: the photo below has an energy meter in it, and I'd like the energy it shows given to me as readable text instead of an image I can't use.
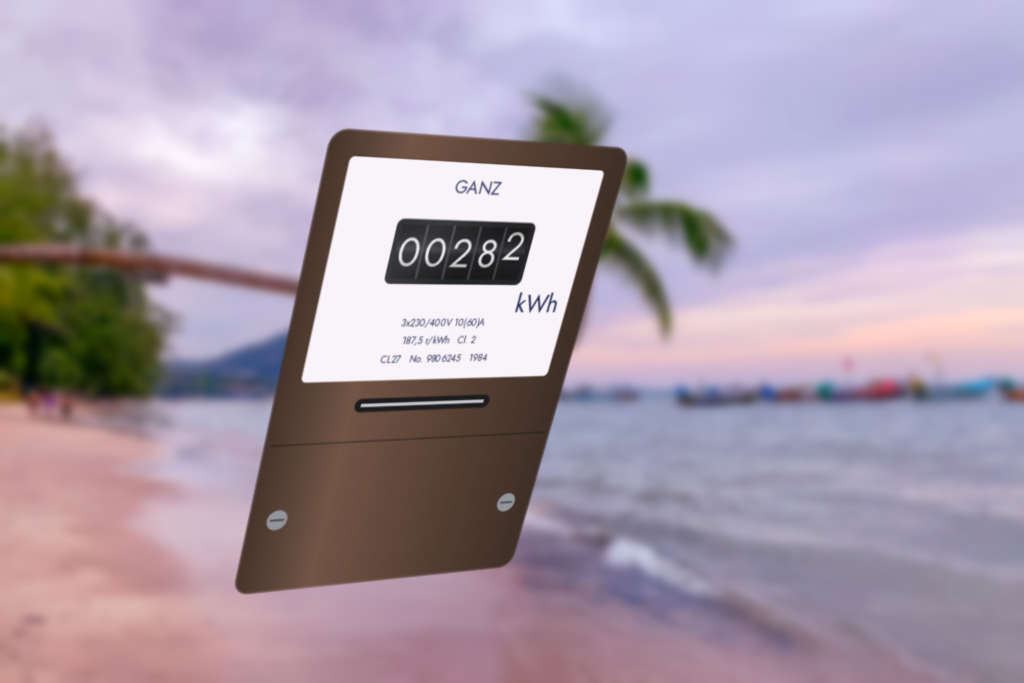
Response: 282 kWh
